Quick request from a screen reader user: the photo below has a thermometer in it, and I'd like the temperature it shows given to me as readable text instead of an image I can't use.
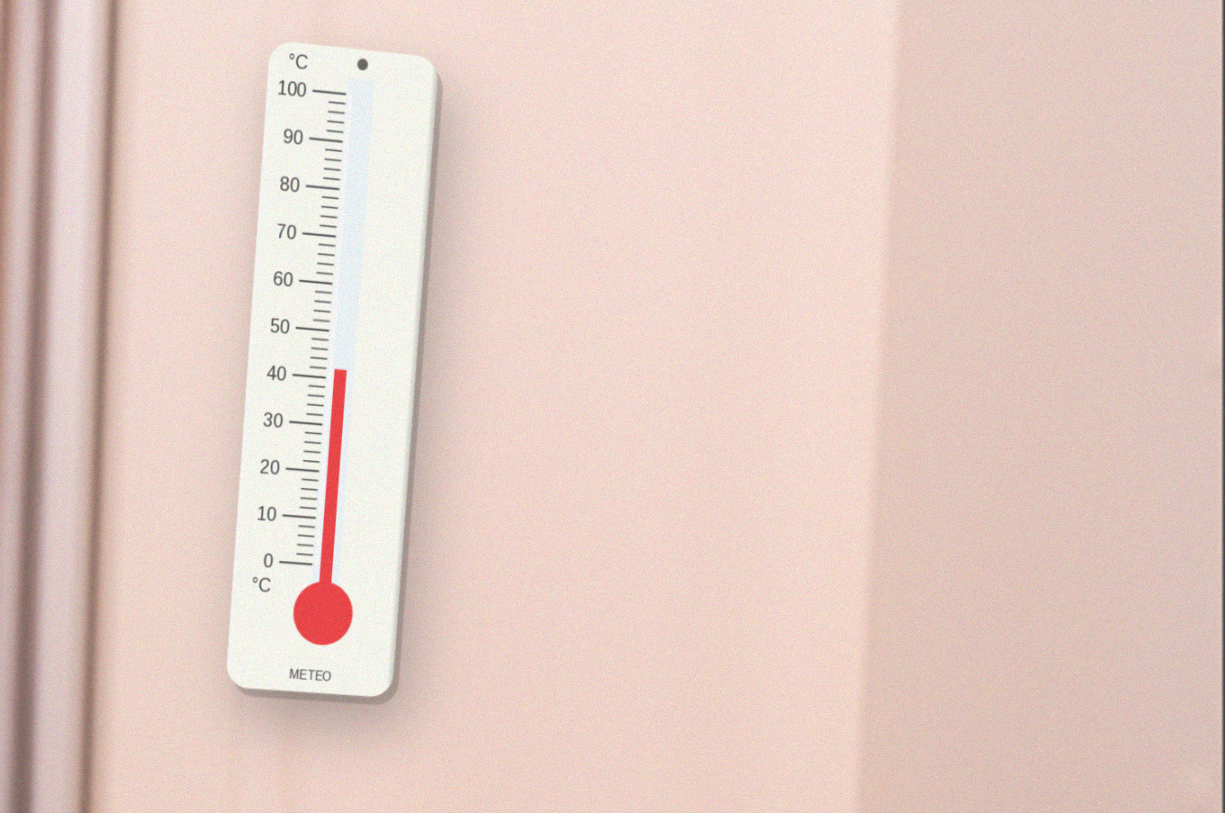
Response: 42 °C
